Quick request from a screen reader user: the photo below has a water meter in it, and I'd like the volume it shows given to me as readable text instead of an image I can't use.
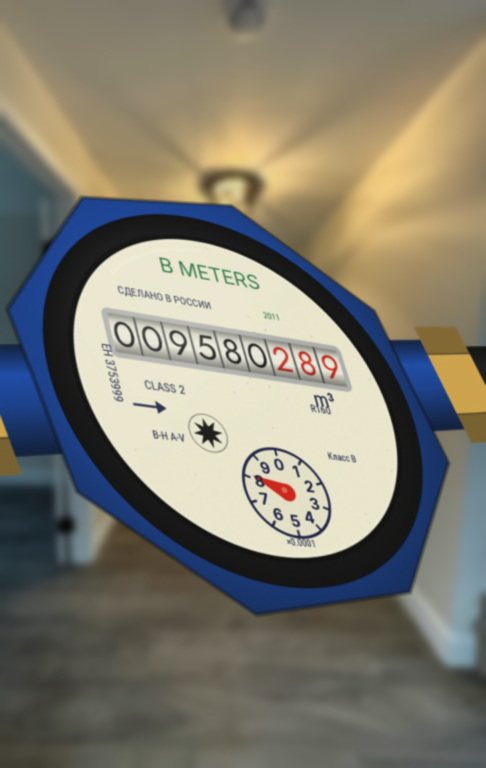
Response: 9580.2898 m³
